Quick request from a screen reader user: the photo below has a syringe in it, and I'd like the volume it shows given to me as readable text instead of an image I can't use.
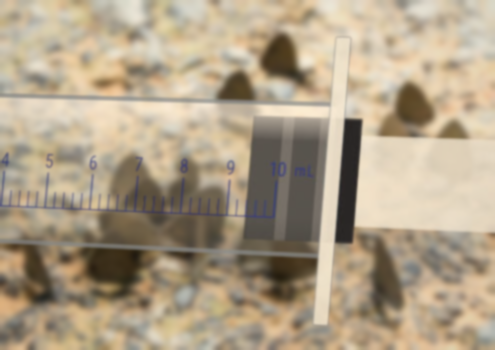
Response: 9.4 mL
